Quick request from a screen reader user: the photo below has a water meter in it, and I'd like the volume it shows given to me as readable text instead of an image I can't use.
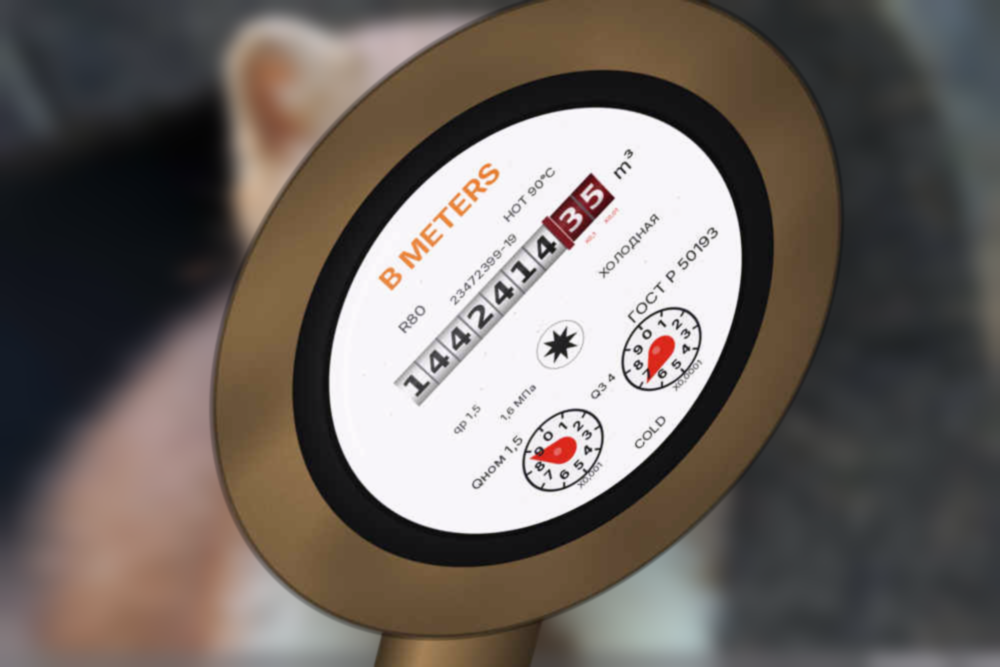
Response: 1442414.3586 m³
